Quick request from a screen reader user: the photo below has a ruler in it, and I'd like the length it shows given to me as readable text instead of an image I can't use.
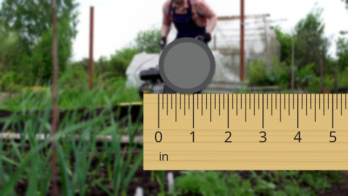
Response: 1.625 in
